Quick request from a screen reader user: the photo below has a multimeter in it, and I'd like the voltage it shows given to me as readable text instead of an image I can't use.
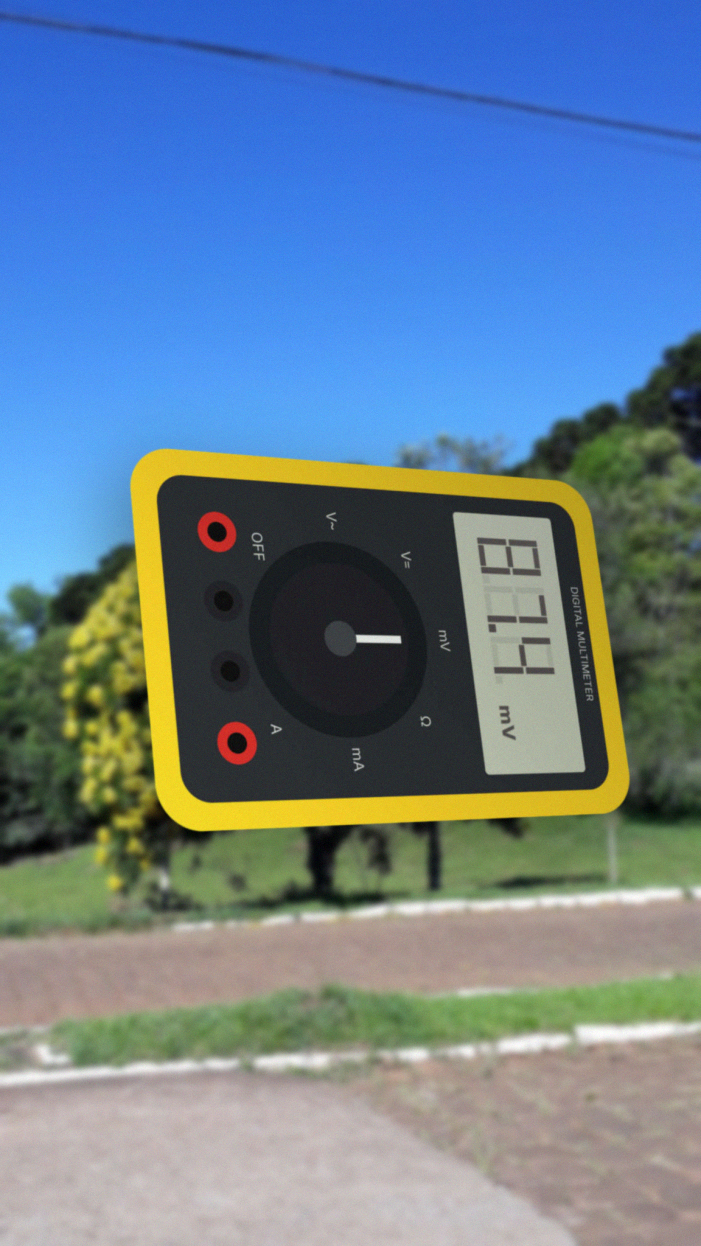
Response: 87.4 mV
